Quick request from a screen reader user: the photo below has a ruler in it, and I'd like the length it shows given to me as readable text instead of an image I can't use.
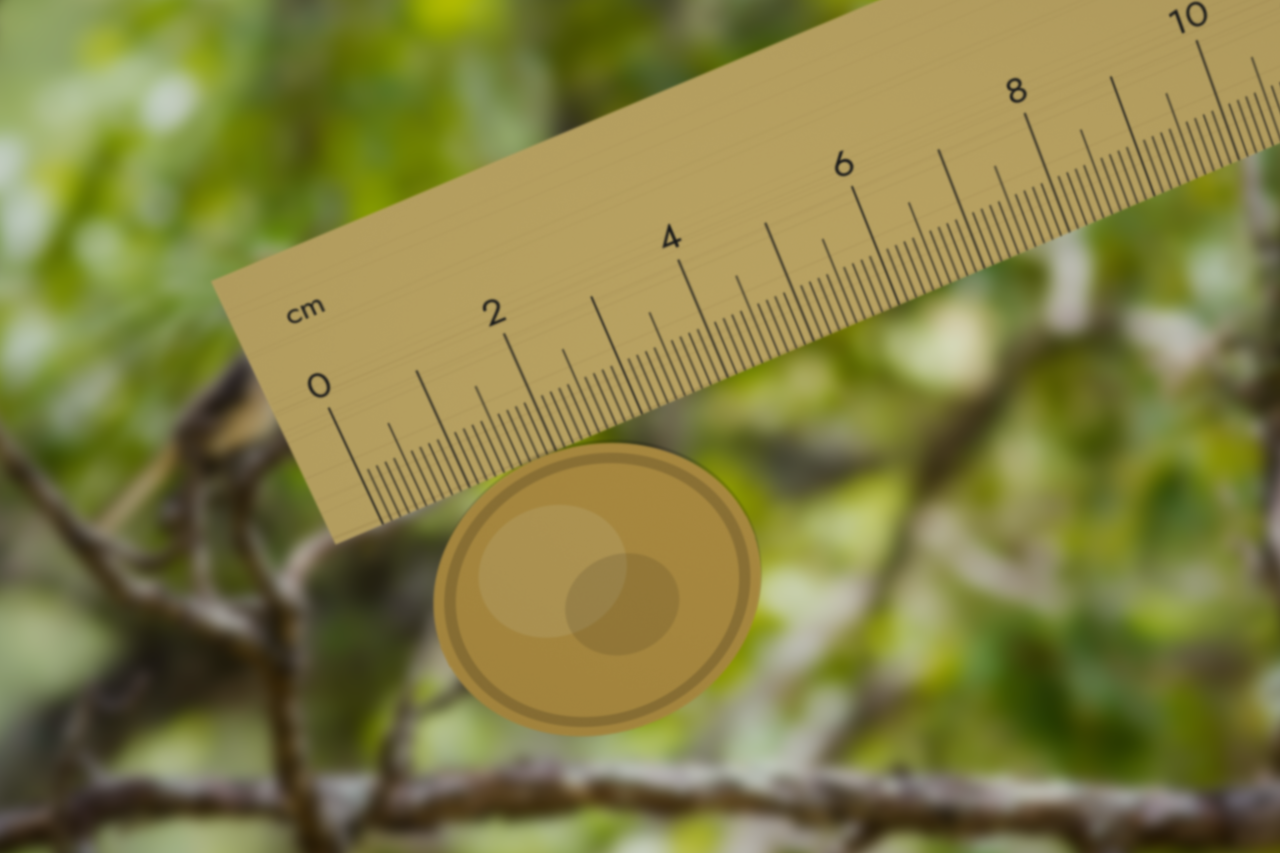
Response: 3.6 cm
